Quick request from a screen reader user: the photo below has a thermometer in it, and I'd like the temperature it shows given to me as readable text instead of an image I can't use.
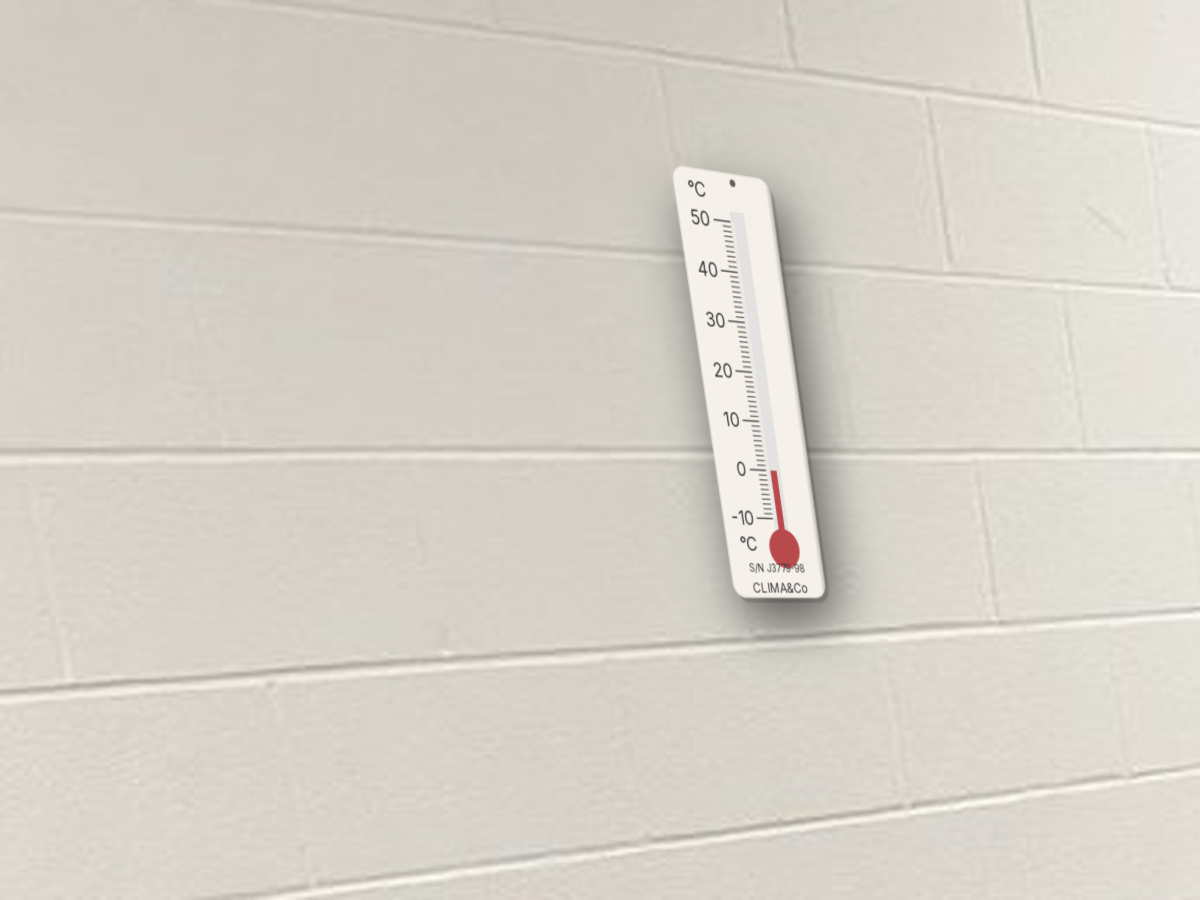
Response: 0 °C
